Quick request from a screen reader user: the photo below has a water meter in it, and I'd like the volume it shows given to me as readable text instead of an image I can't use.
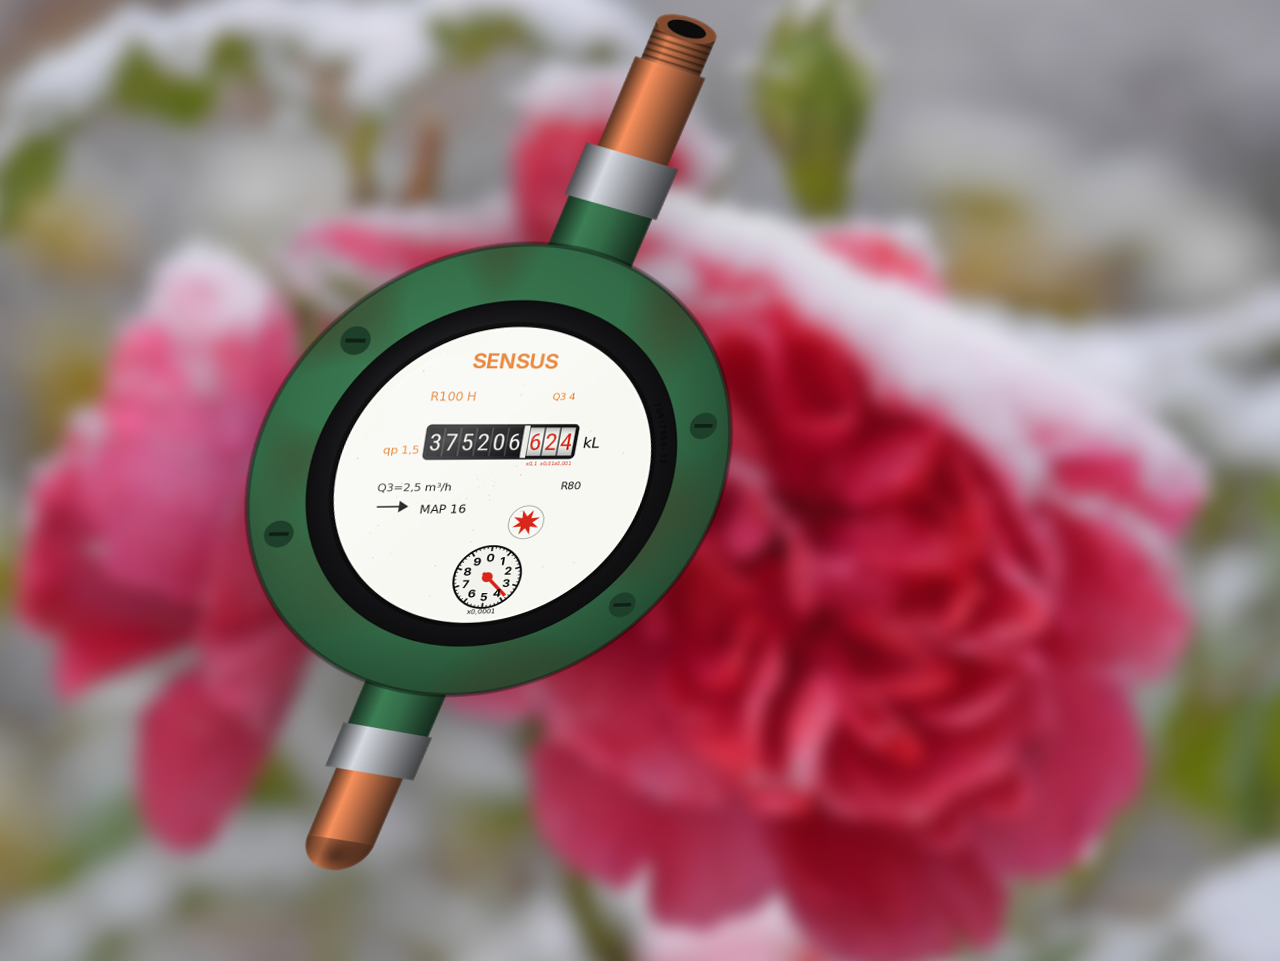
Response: 375206.6243 kL
